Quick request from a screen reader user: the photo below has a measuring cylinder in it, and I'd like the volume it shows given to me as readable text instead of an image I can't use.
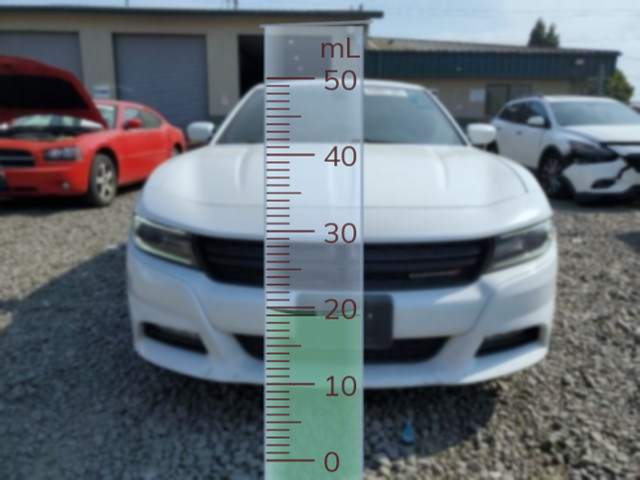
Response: 19 mL
